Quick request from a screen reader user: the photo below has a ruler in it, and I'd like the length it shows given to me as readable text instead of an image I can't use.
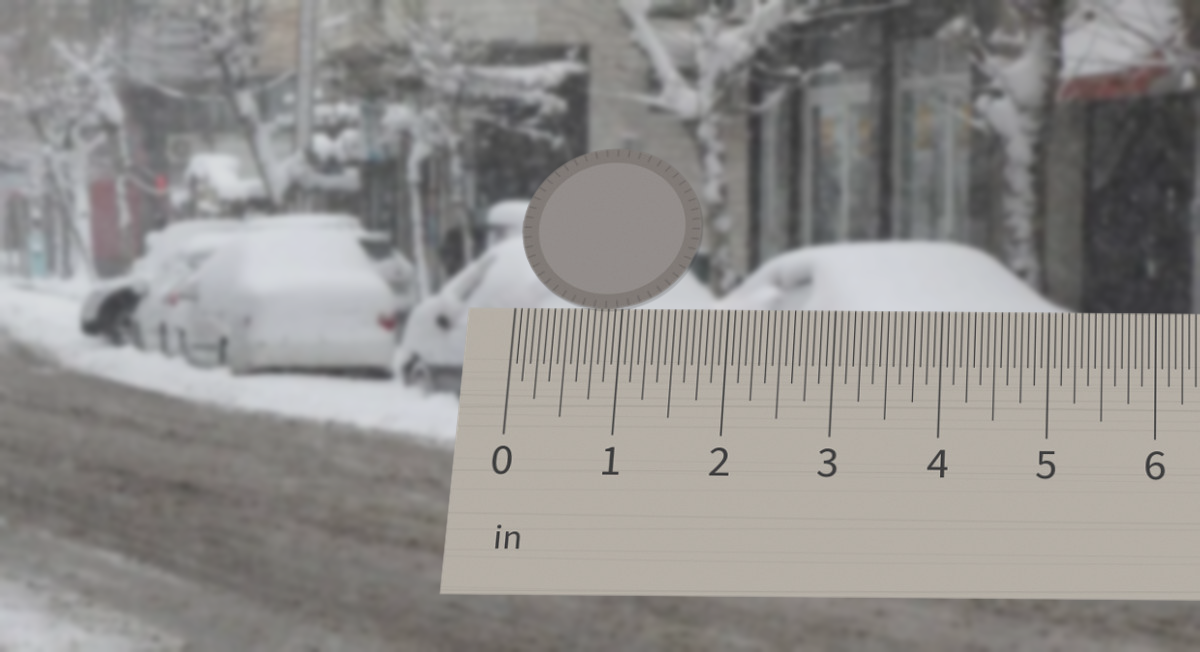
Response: 1.6875 in
